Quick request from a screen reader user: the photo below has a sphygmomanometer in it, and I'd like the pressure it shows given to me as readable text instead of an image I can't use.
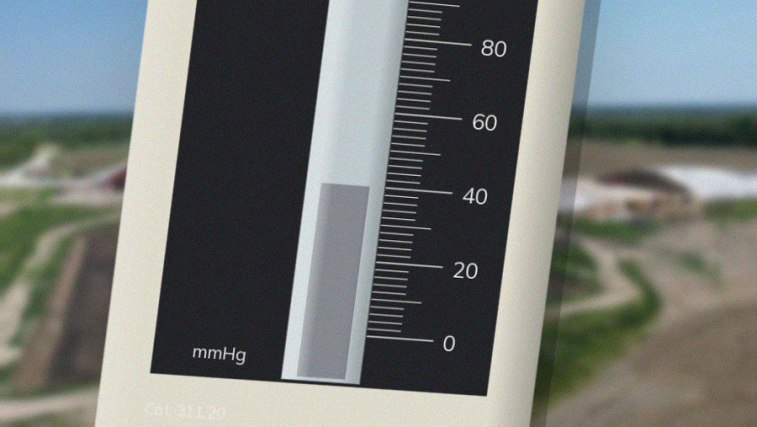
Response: 40 mmHg
